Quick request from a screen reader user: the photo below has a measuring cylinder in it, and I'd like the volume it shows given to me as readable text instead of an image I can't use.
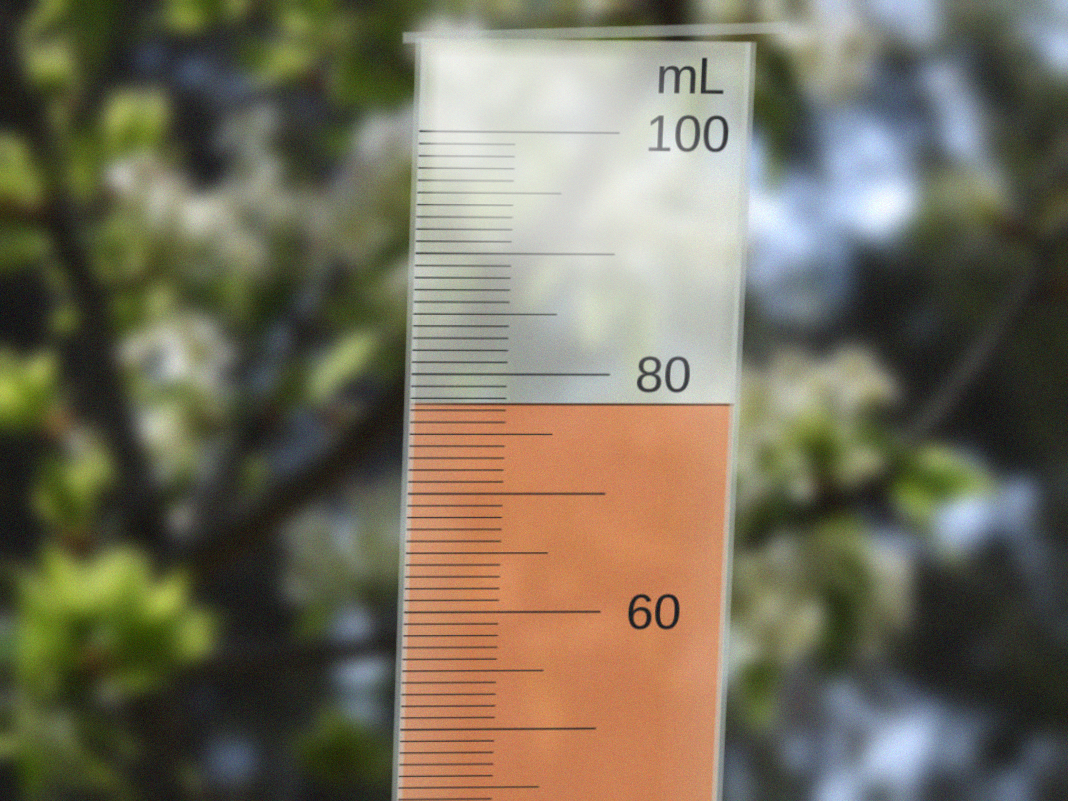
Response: 77.5 mL
